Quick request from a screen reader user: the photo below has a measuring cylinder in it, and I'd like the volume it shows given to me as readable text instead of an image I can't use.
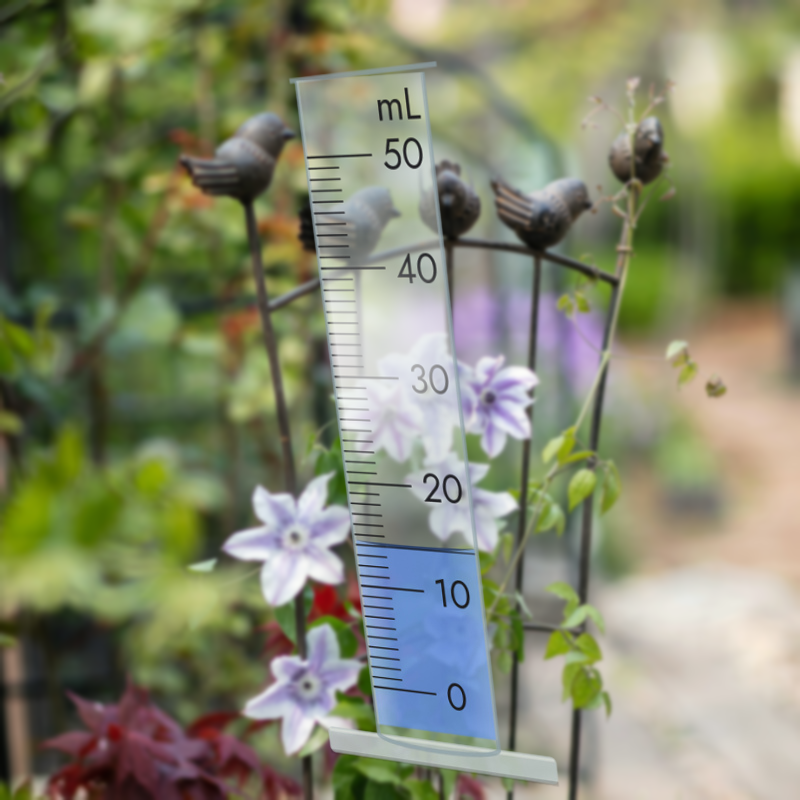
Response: 14 mL
